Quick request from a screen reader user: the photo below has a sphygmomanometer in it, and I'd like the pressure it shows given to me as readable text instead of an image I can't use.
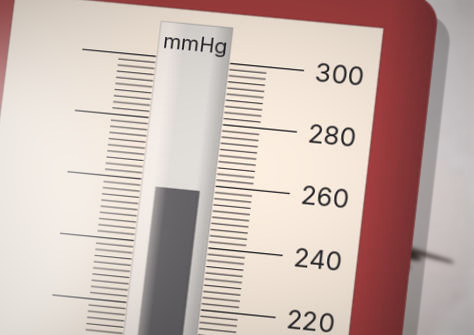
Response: 258 mmHg
